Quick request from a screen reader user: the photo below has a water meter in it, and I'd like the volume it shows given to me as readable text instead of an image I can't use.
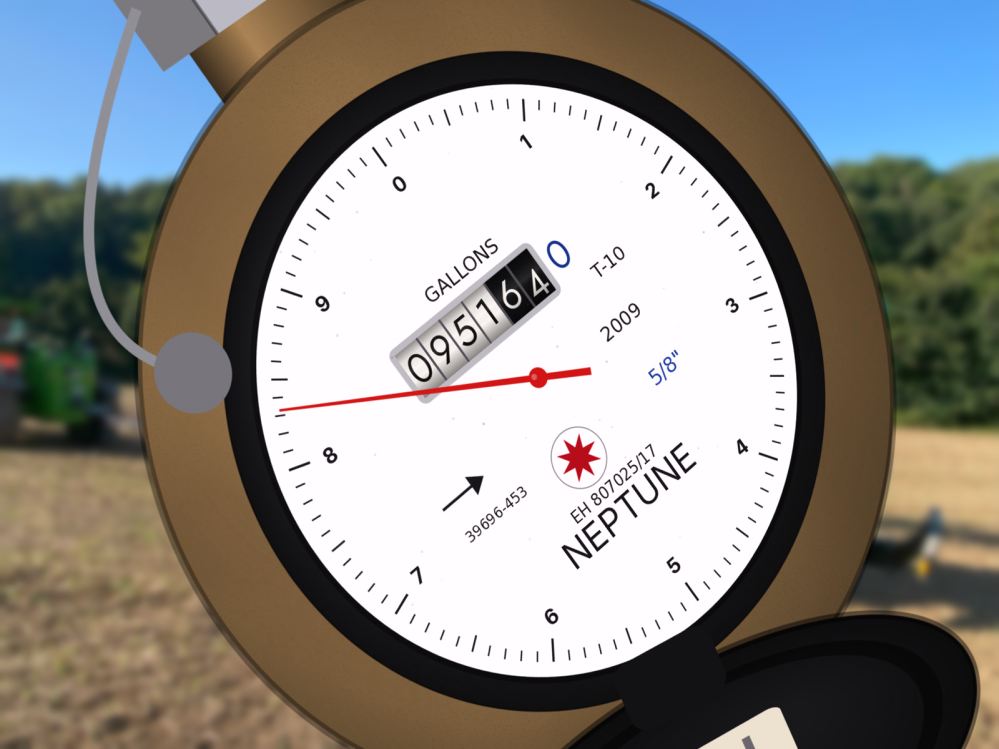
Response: 951638.3 gal
